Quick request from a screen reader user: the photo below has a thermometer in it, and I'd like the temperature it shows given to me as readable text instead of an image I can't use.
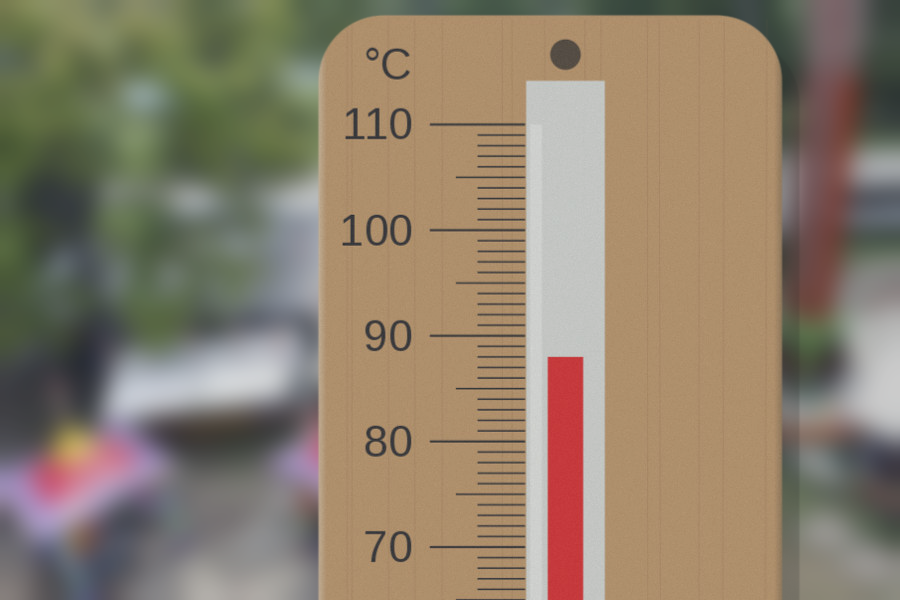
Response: 88 °C
